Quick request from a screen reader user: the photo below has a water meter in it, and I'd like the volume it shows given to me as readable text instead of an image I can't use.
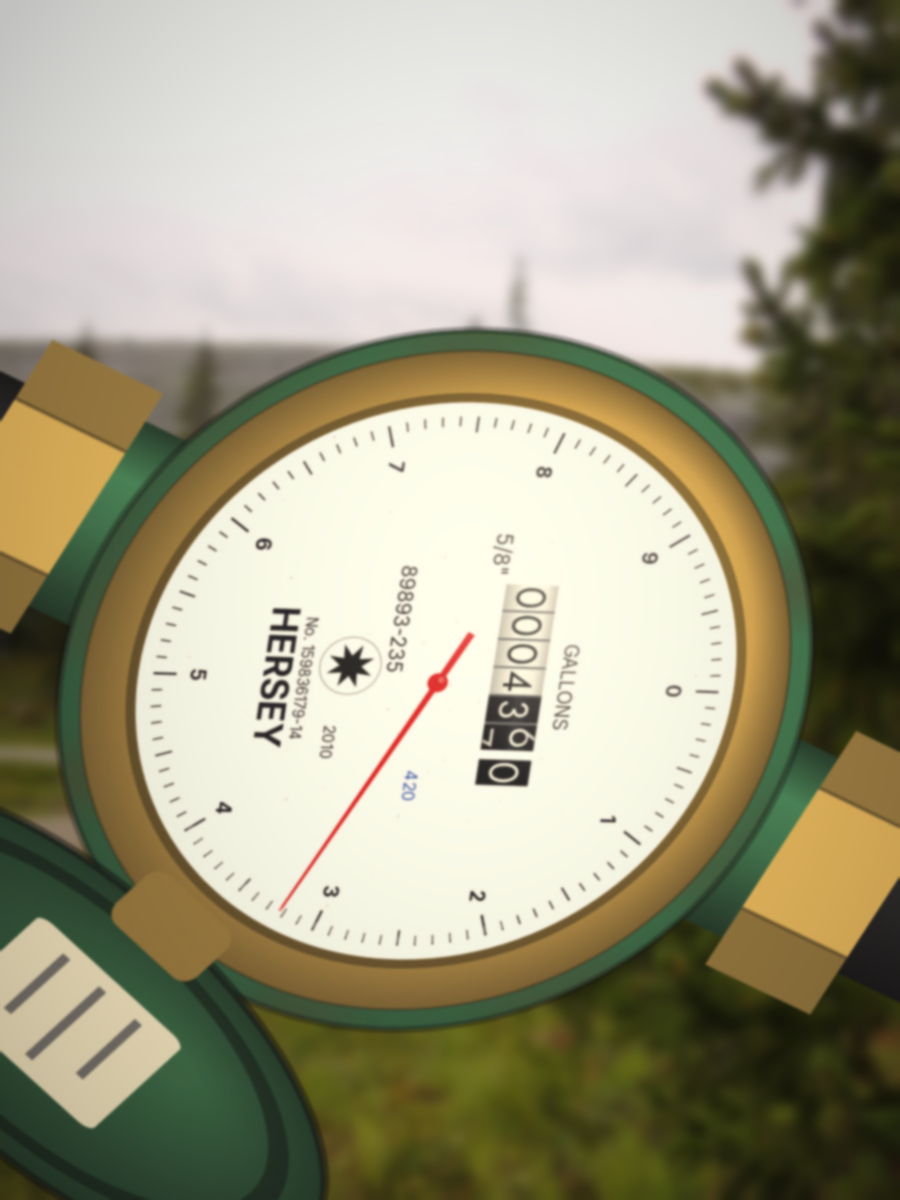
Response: 4363.2 gal
